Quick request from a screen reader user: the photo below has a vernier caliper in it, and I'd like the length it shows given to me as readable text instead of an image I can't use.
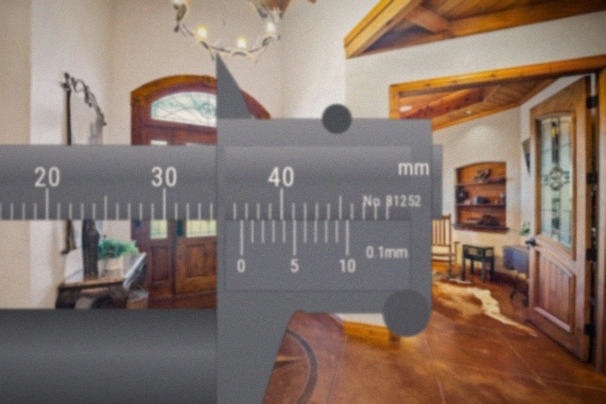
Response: 36.6 mm
